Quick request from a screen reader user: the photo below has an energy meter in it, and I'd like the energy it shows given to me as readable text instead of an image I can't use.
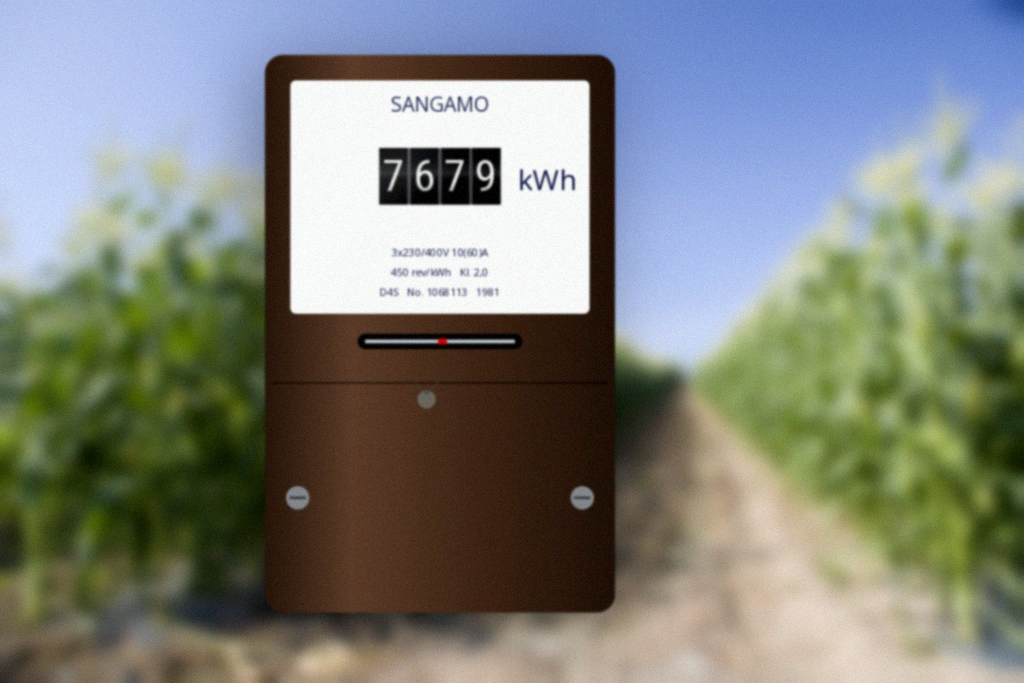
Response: 7679 kWh
